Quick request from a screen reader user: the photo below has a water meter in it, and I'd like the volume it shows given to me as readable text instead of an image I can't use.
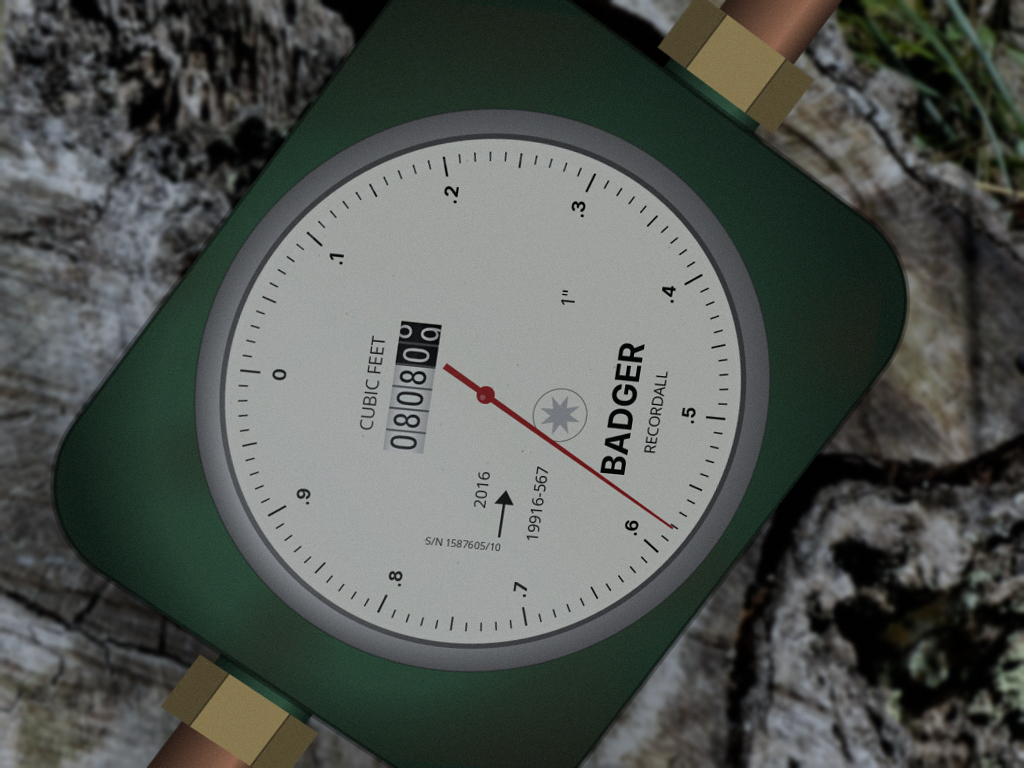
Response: 80808.58 ft³
